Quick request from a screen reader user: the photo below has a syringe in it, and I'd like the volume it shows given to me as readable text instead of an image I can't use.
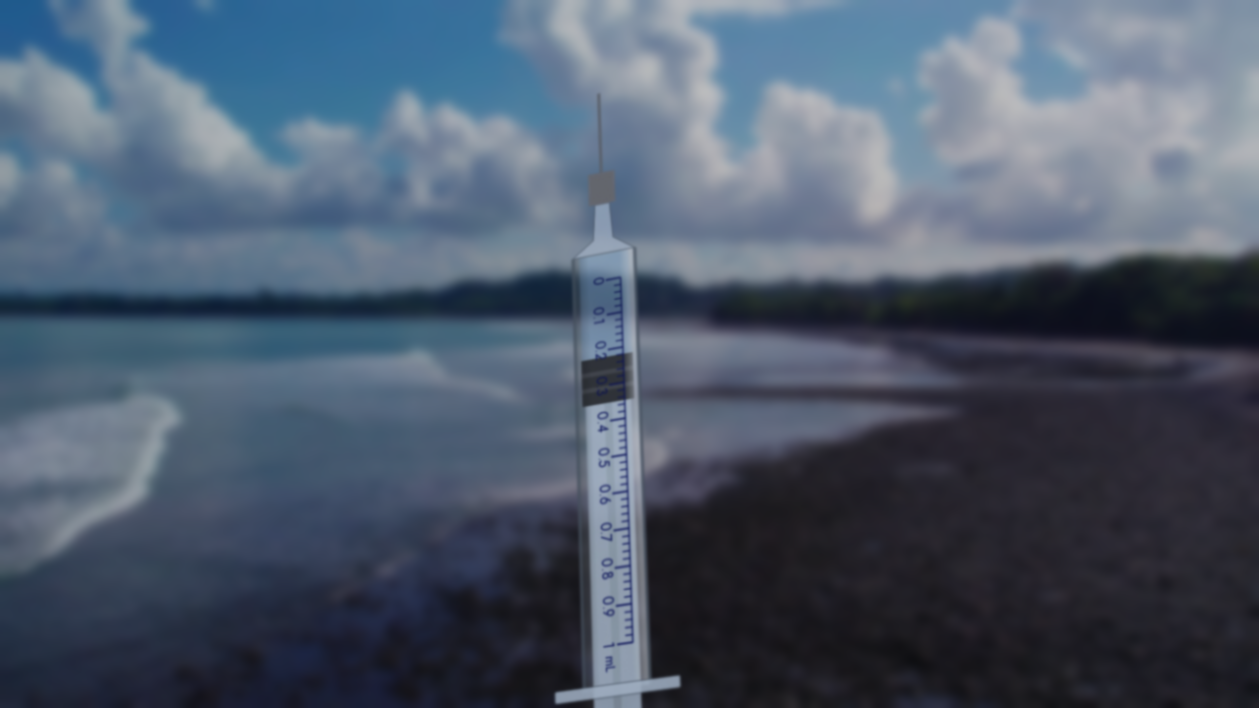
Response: 0.22 mL
